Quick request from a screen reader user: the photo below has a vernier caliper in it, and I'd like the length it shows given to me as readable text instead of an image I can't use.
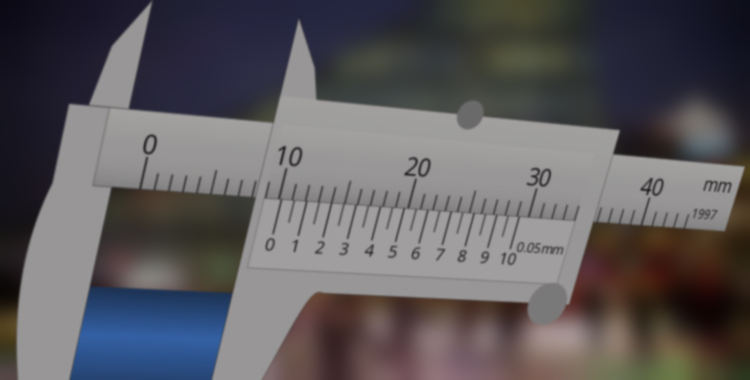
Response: 10.2 mm
